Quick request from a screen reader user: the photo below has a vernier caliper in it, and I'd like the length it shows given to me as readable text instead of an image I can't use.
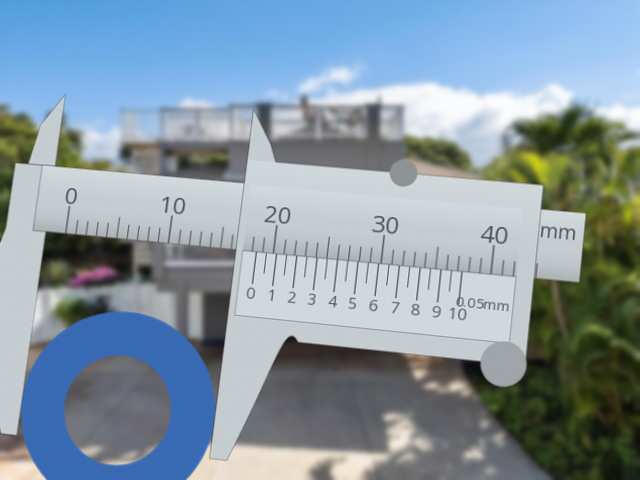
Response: 18.4 mm
